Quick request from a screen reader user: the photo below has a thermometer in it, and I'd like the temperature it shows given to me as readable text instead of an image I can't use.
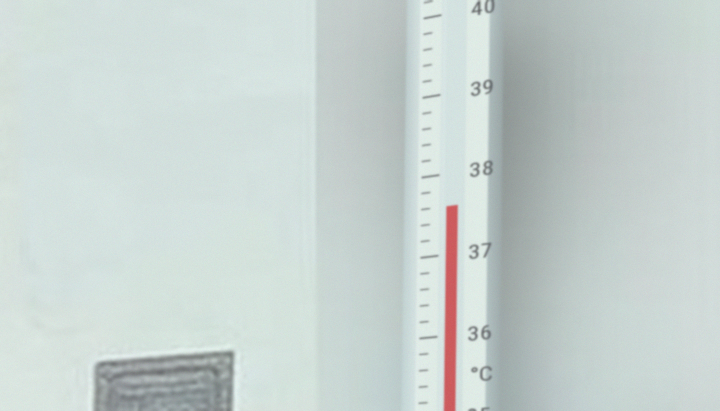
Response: 37.6 °C
